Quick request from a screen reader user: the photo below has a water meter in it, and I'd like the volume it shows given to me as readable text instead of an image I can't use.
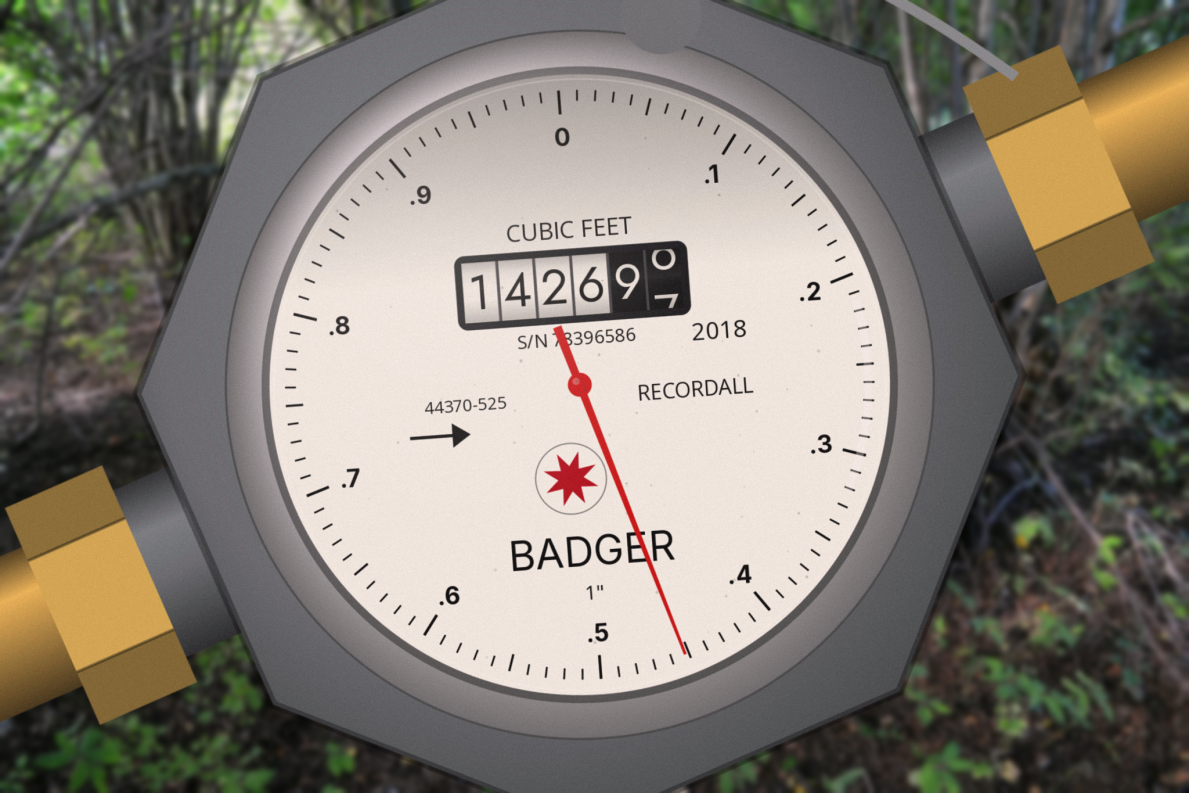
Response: 142696.45 ft³
